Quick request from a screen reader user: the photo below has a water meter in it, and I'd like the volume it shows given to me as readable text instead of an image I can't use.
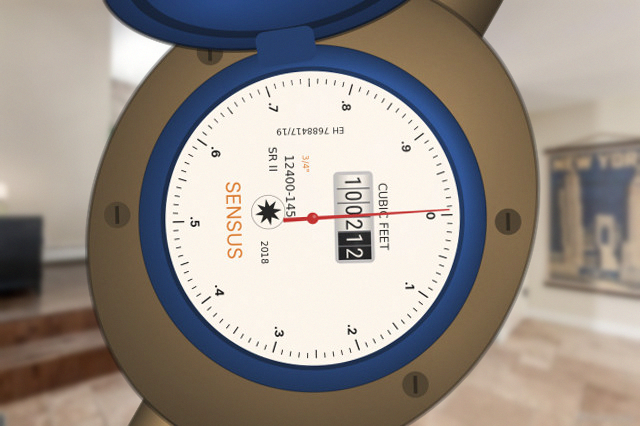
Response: 100211.99 ft³
